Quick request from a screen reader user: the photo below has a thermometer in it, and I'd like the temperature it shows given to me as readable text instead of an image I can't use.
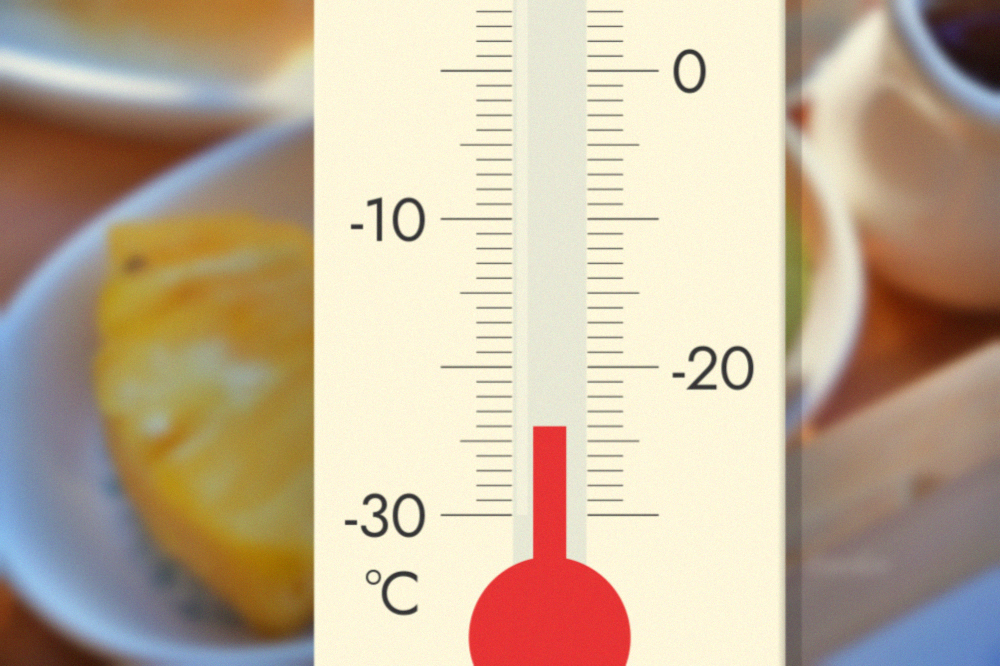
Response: -24 °C
